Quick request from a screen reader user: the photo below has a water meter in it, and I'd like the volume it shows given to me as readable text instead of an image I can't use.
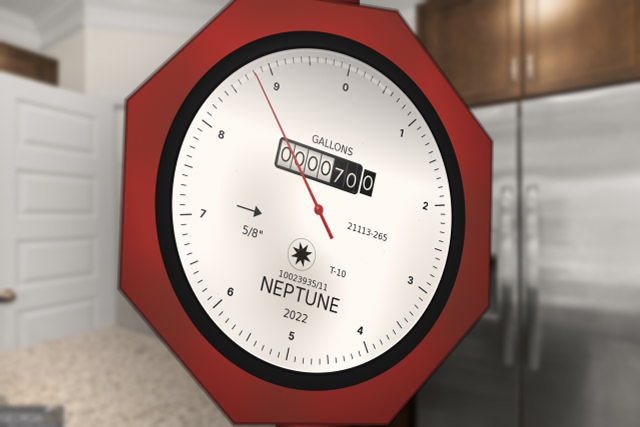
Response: 698.8 gal
